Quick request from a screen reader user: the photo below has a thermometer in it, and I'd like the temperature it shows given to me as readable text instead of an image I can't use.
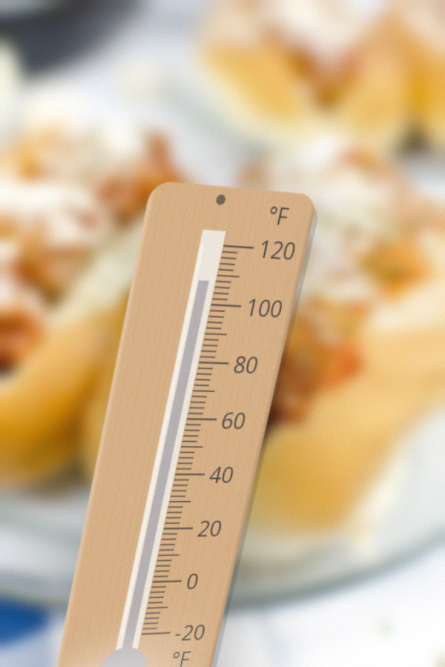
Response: 108 °F
